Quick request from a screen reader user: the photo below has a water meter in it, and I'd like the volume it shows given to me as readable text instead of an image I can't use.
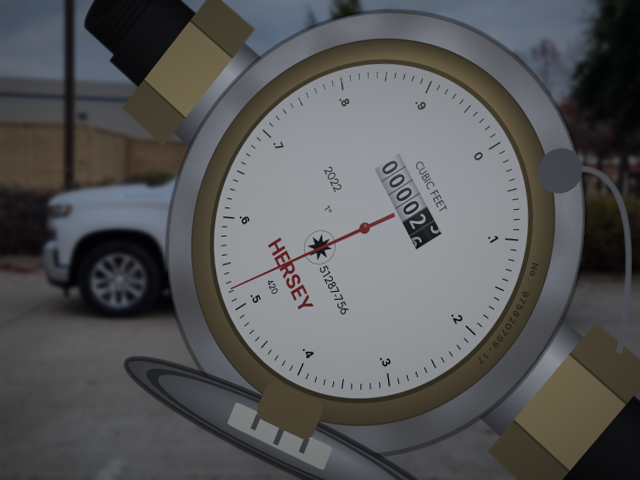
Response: 25.52 ft³
